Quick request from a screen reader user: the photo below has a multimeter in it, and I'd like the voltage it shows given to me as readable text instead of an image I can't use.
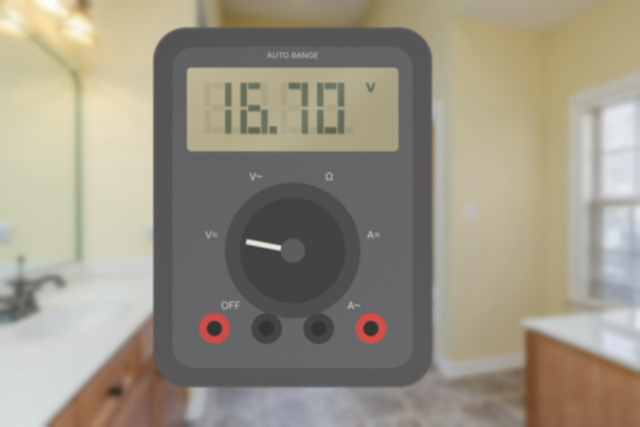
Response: 16.70 V
